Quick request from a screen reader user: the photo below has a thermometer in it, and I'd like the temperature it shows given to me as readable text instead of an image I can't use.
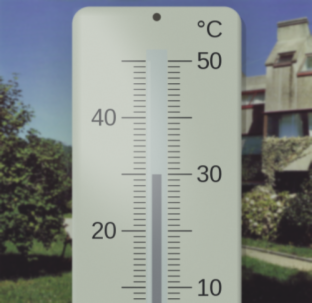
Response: 30 °C
